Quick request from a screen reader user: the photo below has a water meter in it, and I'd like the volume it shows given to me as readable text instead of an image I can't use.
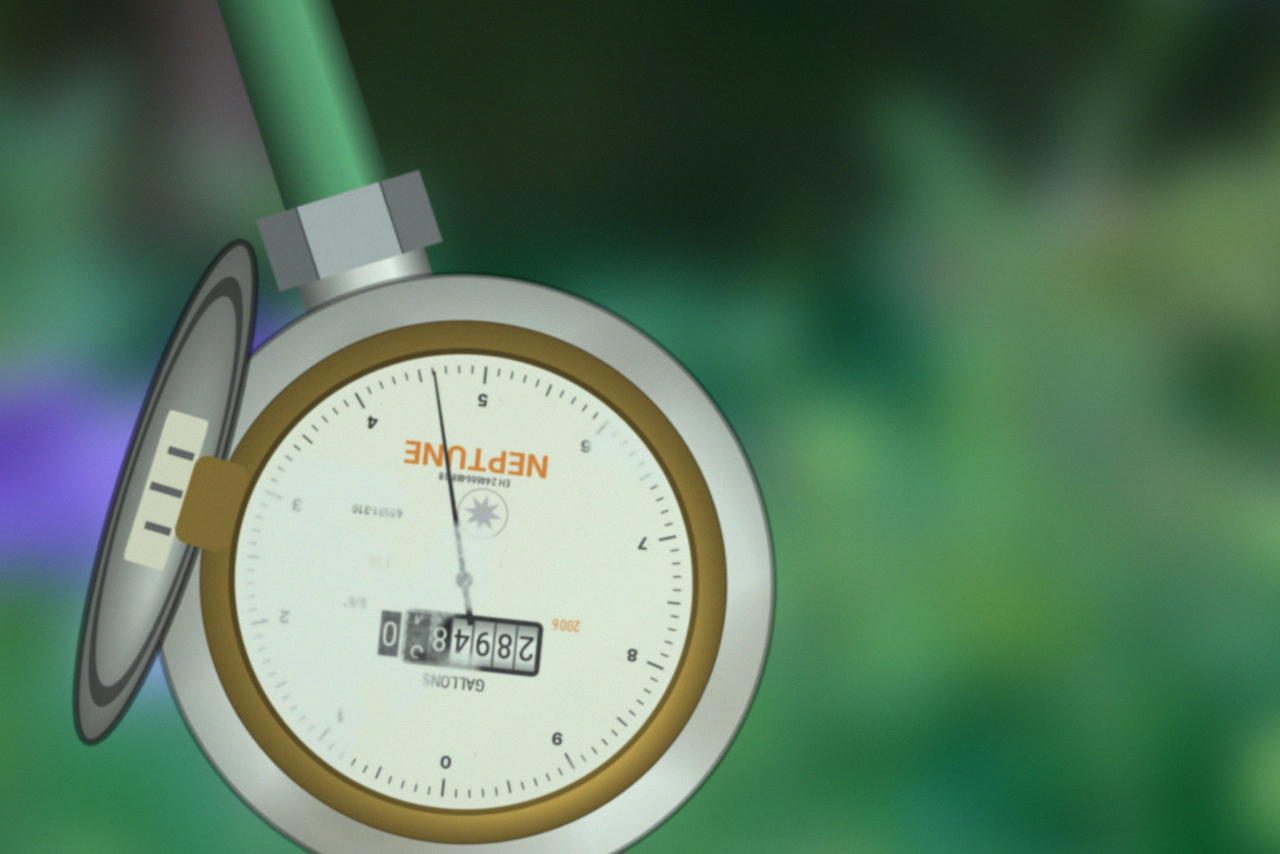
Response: 2894834.6 gal
